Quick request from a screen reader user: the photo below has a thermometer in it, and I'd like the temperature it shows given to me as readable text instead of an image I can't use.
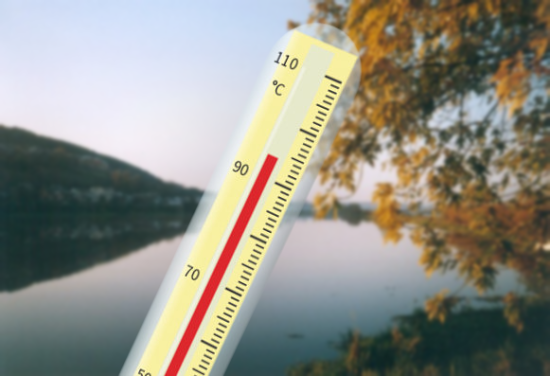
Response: 94 °C
